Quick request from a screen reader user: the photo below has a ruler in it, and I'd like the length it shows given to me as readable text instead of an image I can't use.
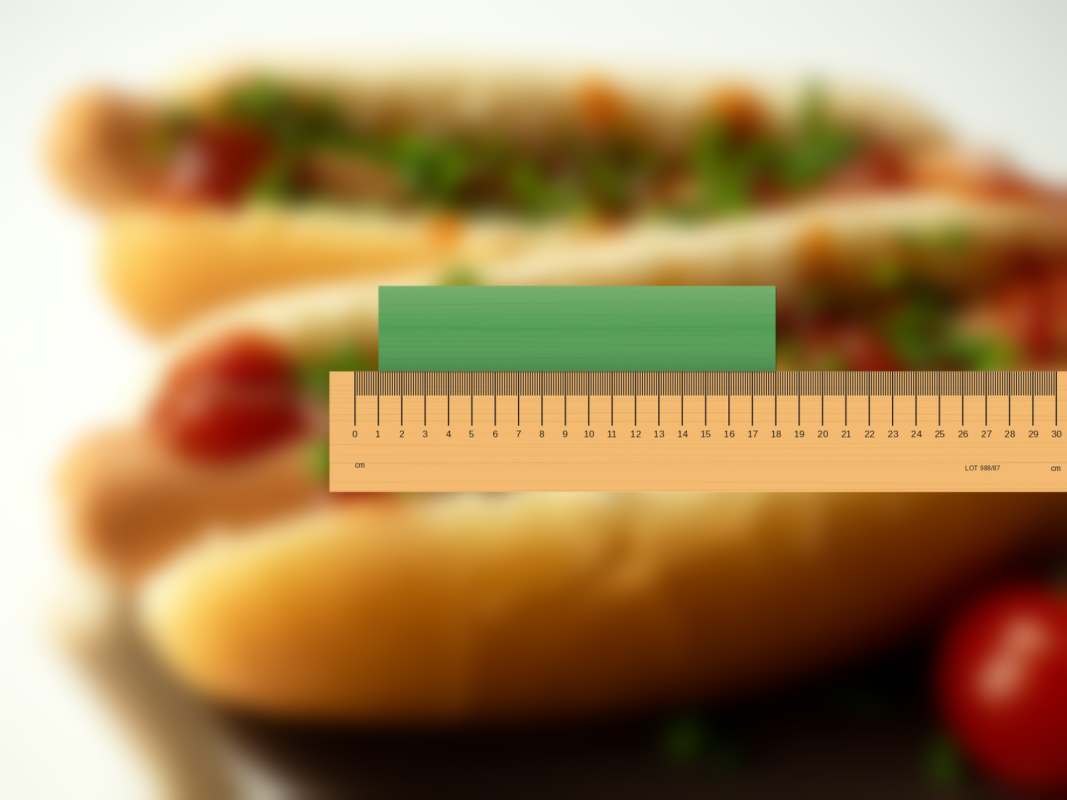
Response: 17 cm
